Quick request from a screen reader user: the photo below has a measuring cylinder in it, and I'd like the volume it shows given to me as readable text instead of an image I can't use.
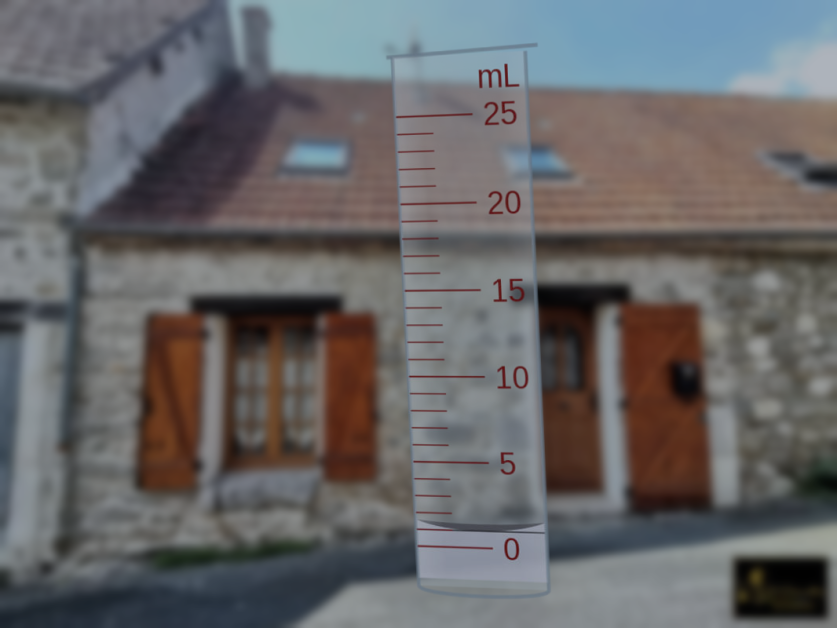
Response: 1 mL
